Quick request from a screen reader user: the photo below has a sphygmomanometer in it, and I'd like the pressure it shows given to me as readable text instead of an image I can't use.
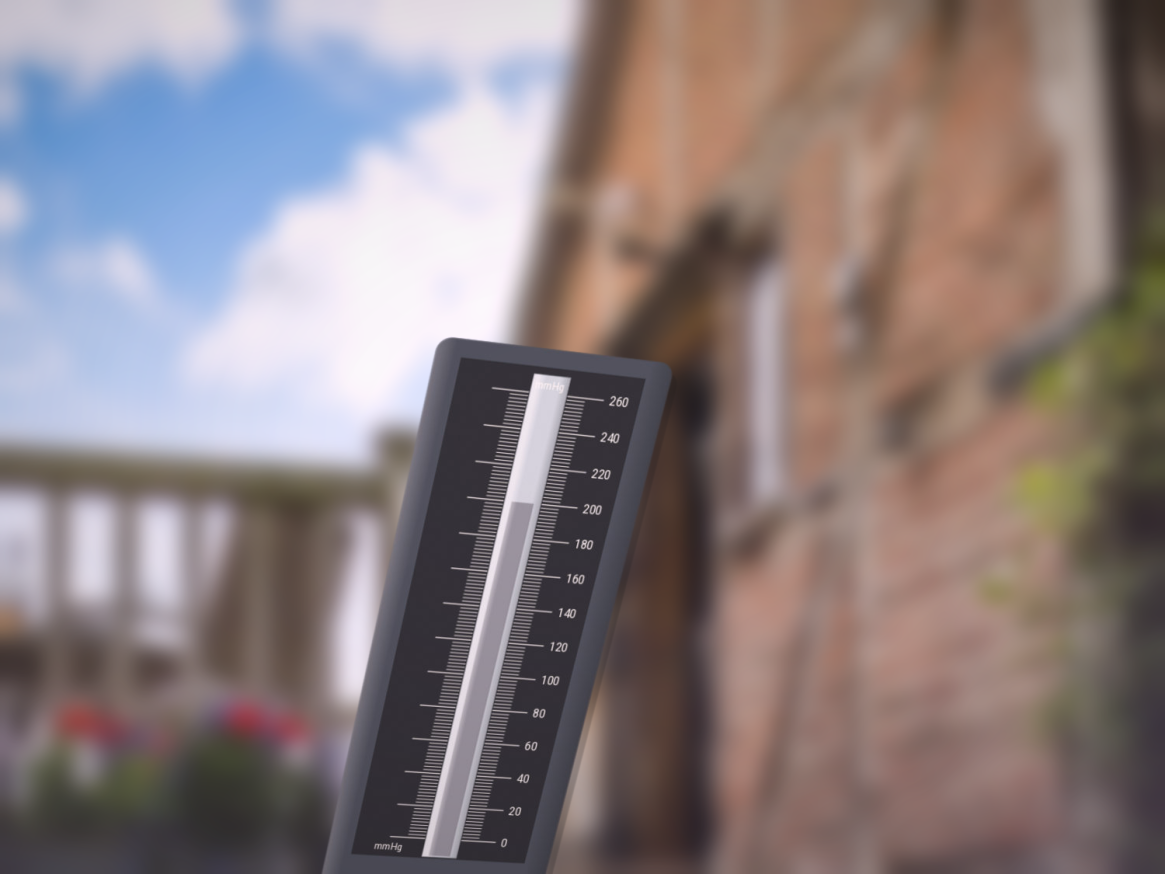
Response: 200 mmHg
